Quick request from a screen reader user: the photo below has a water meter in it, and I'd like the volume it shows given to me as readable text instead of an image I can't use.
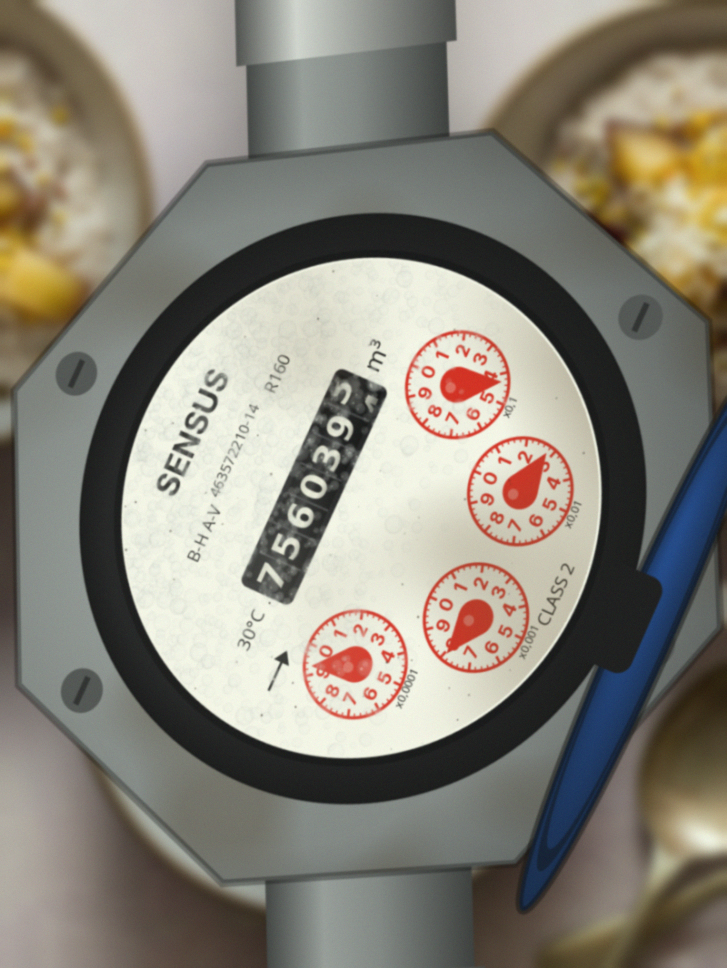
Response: 7560393.4279 m³
